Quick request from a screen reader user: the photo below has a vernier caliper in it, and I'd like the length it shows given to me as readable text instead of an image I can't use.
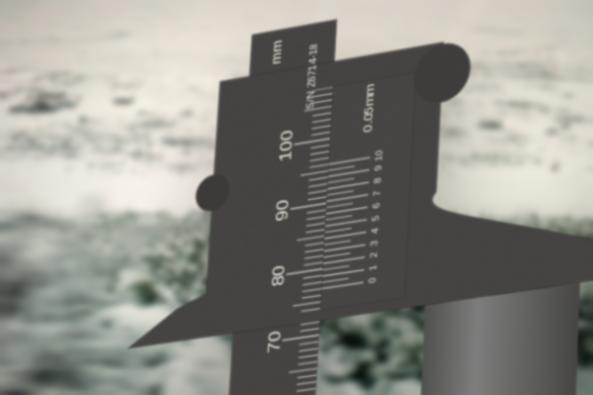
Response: 77.0 mm
